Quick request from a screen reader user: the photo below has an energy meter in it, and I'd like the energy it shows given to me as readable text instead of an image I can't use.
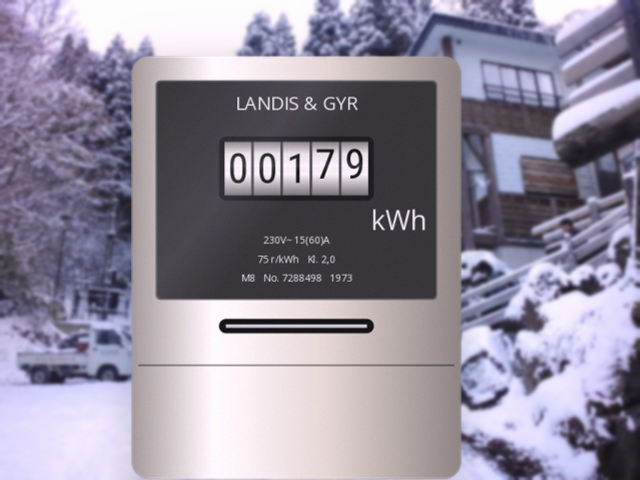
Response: 179 kWh
